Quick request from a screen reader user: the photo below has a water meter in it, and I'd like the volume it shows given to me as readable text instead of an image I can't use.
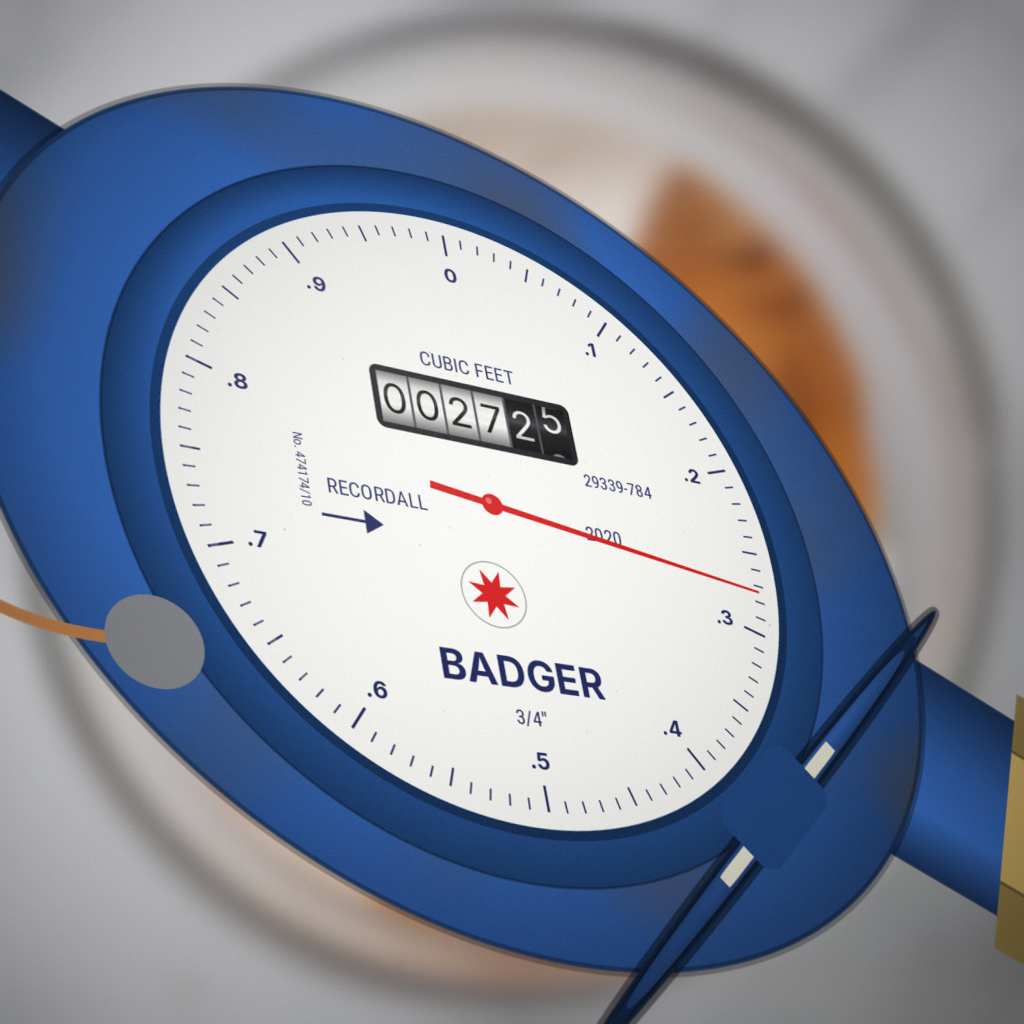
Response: 2725.27 ft³
